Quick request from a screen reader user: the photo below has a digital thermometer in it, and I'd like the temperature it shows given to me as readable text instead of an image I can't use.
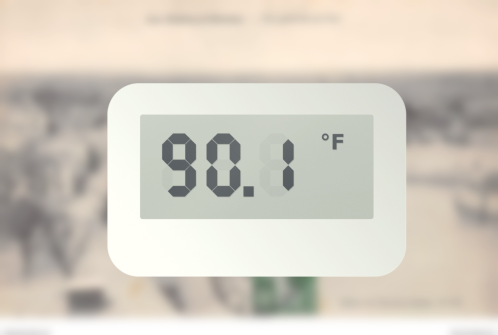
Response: 90.1 °F
